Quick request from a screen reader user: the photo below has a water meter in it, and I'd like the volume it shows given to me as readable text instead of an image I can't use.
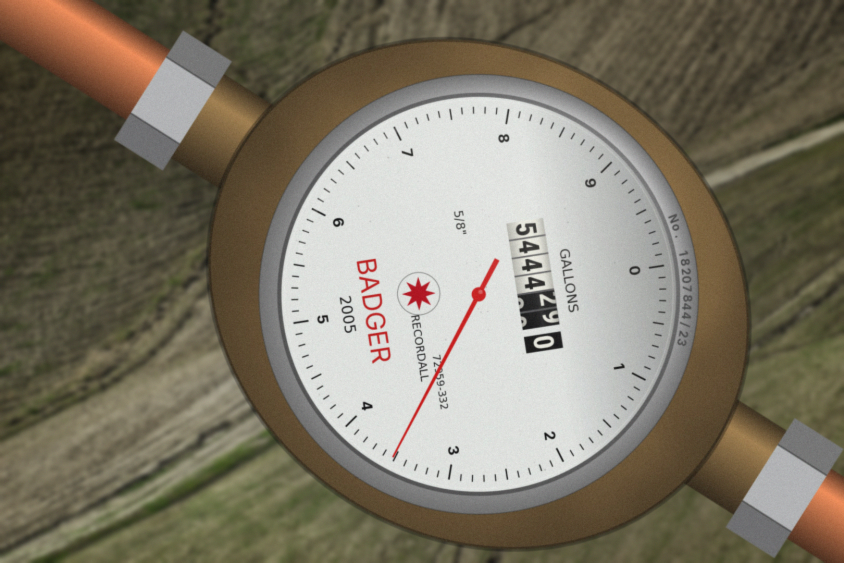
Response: 5444293.5 gal
